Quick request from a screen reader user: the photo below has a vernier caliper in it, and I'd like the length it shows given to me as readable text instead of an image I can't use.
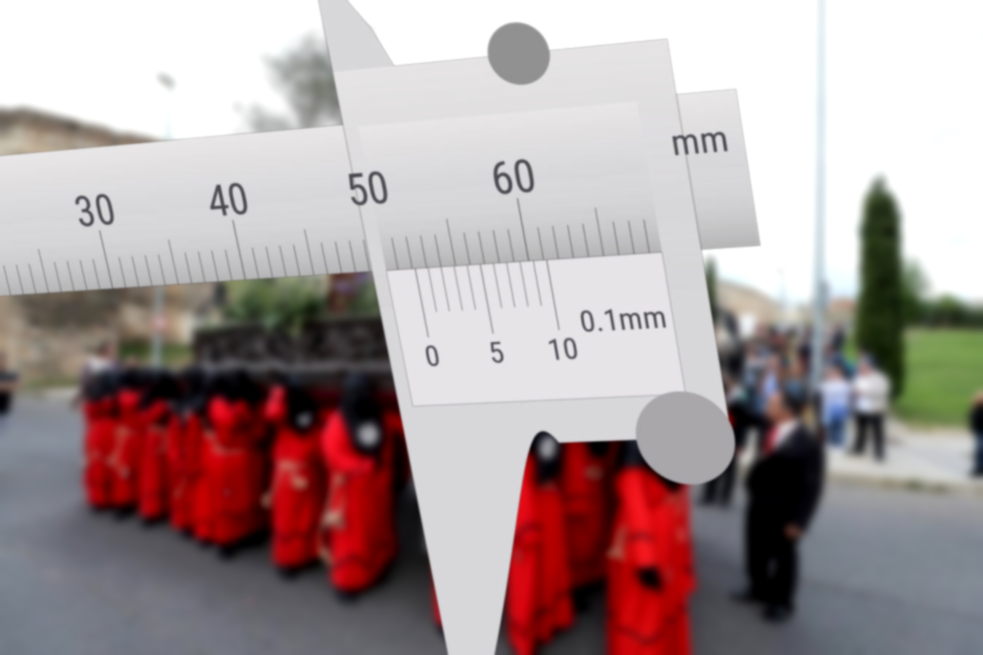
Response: 52.2 mm
